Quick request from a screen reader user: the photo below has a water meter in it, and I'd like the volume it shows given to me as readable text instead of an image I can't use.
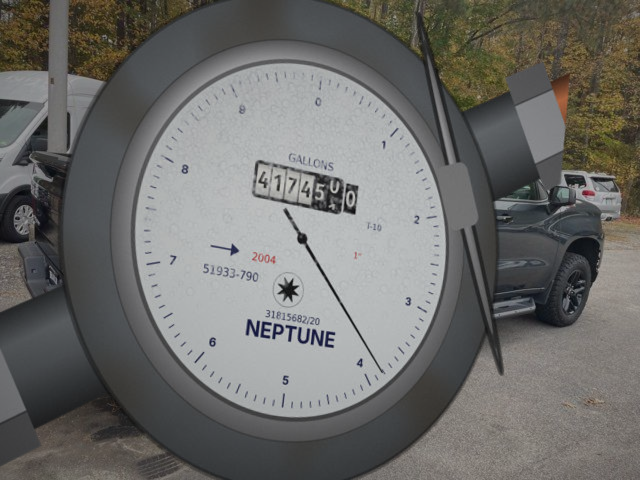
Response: 4174503.8 gal
